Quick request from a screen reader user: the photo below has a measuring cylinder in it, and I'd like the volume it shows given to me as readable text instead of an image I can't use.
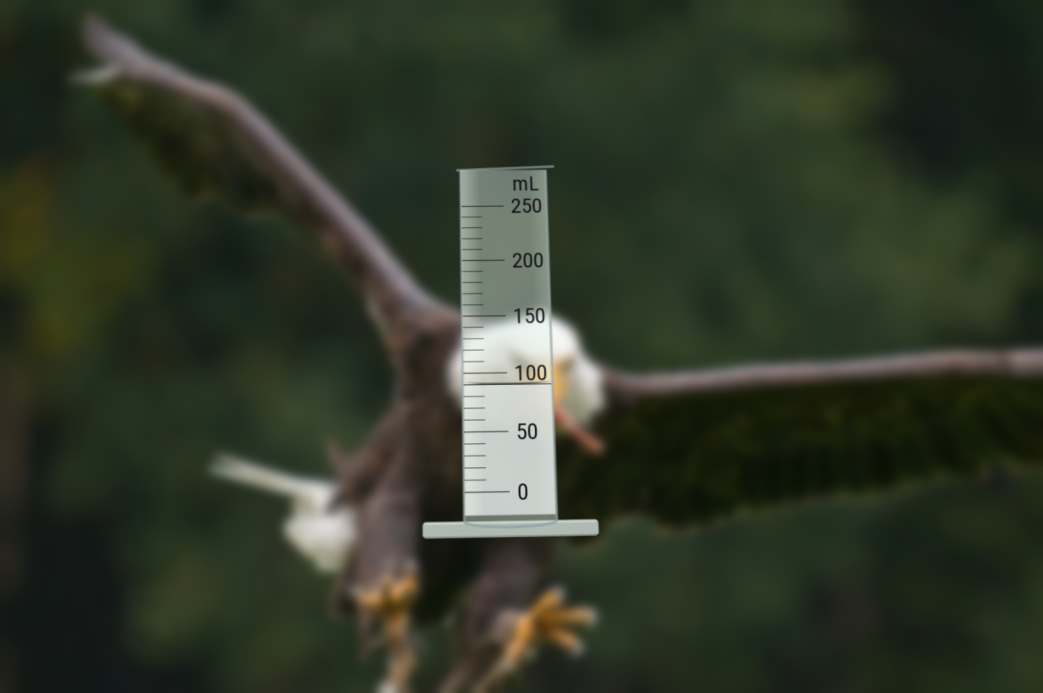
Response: 90 mL
